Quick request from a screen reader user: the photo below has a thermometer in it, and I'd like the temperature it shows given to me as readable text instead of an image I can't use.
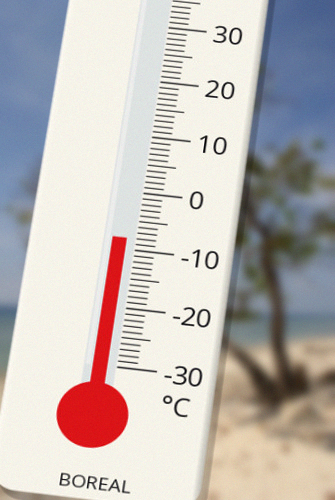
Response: -8 °C
